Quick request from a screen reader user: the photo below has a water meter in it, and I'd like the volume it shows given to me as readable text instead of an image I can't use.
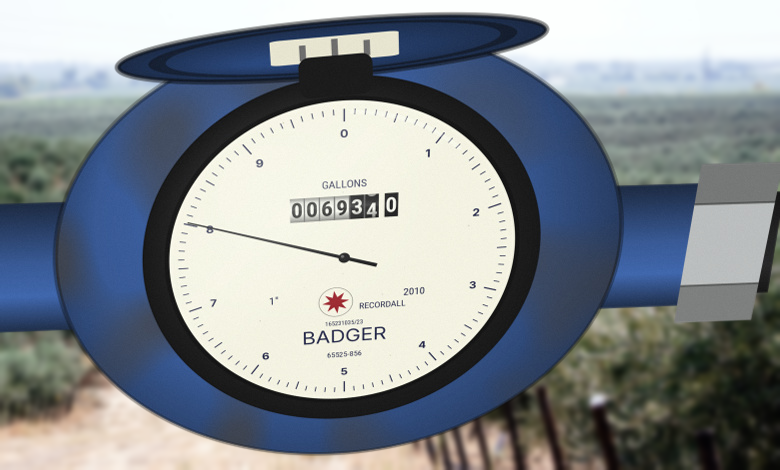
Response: 69338.0 gal
